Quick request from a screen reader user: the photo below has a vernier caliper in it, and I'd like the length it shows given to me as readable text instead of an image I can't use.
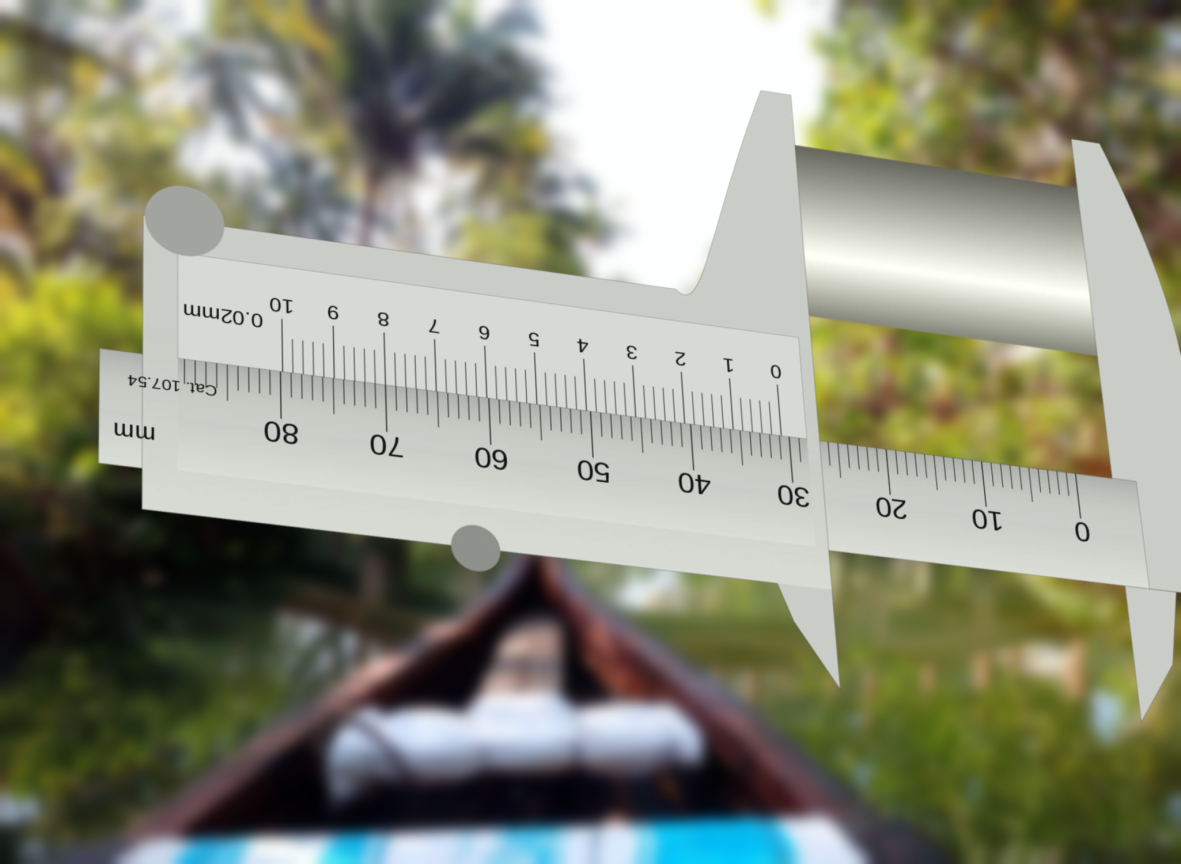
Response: 30.8 mm
